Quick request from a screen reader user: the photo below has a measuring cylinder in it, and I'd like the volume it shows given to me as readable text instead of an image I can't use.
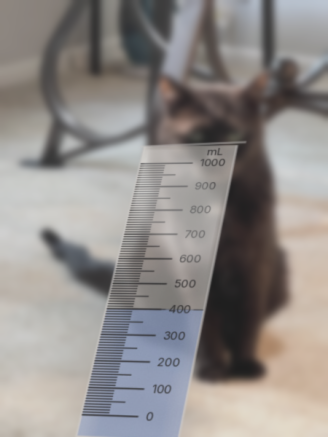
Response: 400 mL
